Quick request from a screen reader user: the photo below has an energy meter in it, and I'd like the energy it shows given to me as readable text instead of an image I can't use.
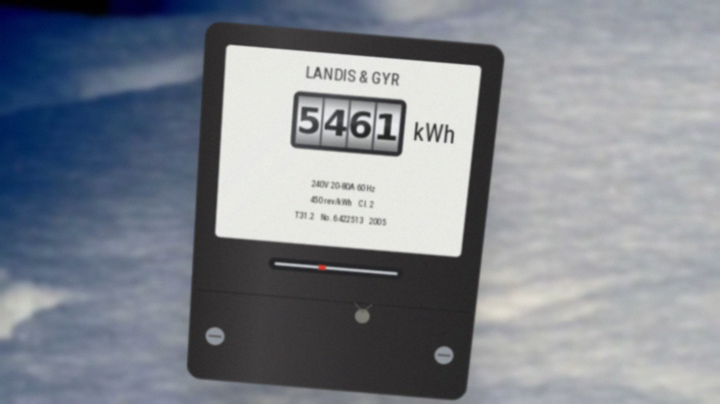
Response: 5461 kWh
